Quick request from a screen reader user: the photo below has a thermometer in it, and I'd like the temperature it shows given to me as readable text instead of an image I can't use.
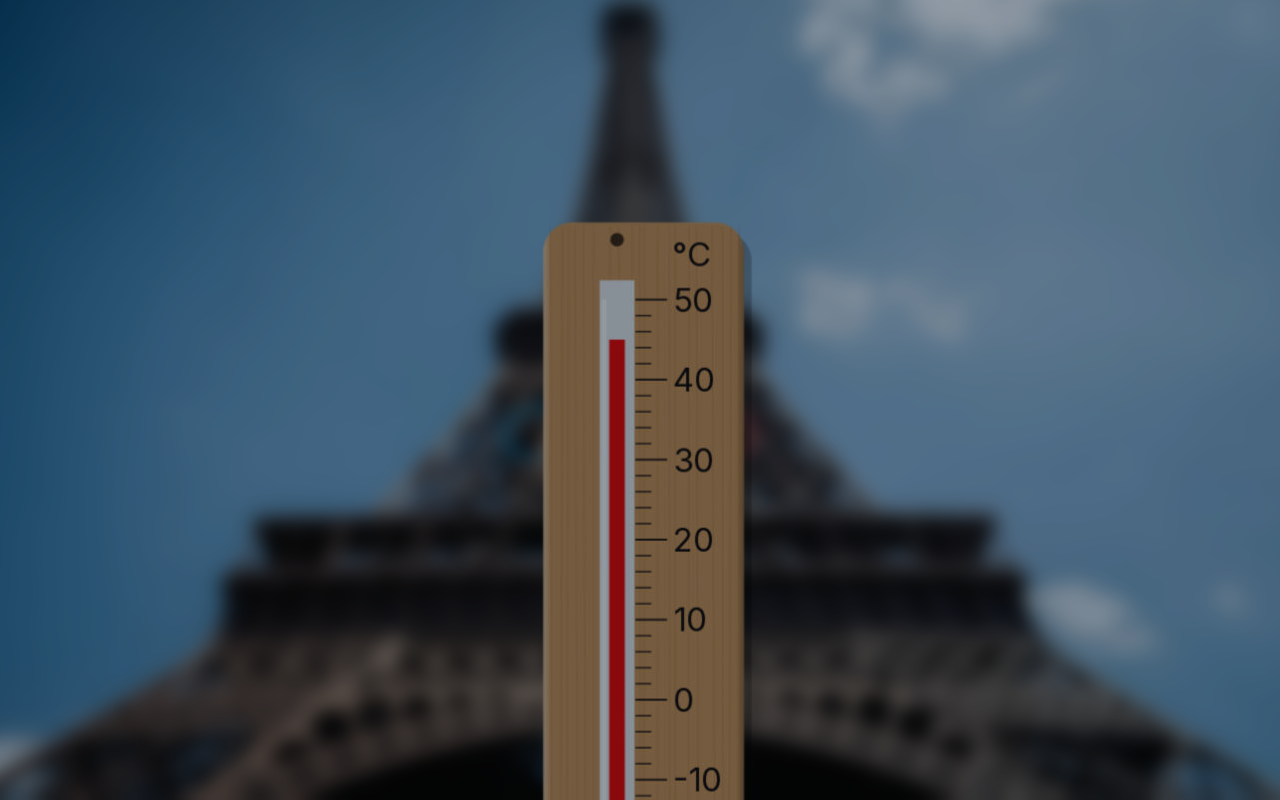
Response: 45 °C
